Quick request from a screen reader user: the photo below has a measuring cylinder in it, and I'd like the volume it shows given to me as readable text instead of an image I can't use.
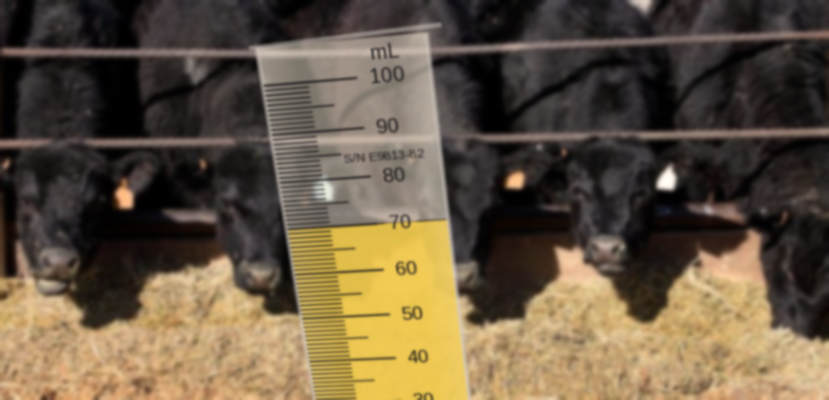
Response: 70 mL
